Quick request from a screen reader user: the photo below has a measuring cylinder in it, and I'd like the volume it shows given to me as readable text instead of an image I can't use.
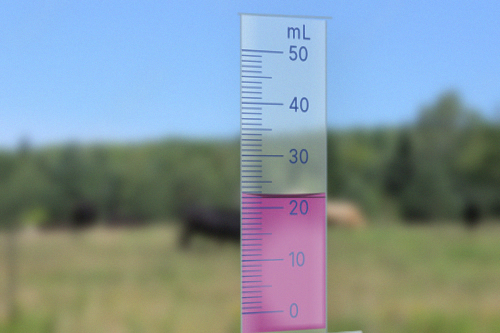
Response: 22 mL
